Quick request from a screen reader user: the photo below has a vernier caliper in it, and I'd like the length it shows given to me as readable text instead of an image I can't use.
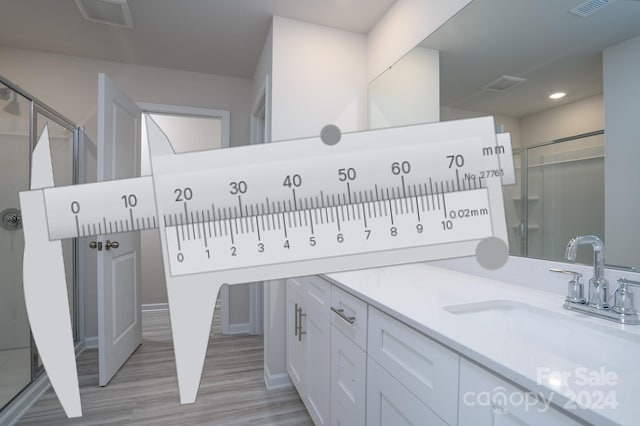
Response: 18.0 mm
